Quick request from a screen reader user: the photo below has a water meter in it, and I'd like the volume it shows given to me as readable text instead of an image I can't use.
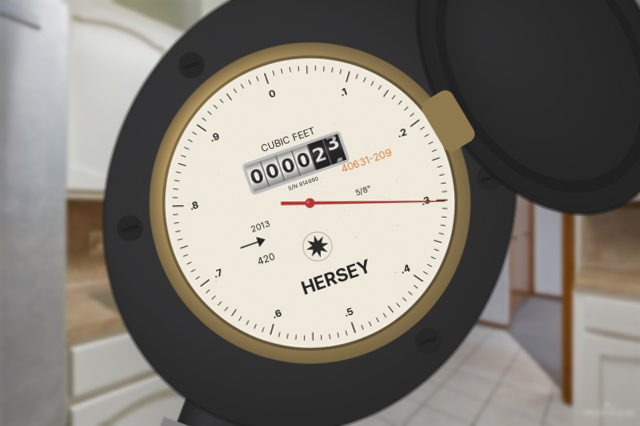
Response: 23.30 ft³
